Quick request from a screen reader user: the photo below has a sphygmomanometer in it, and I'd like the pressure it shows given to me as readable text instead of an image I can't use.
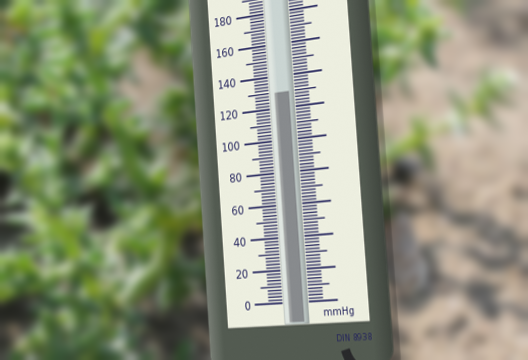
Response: 130 mmHg
